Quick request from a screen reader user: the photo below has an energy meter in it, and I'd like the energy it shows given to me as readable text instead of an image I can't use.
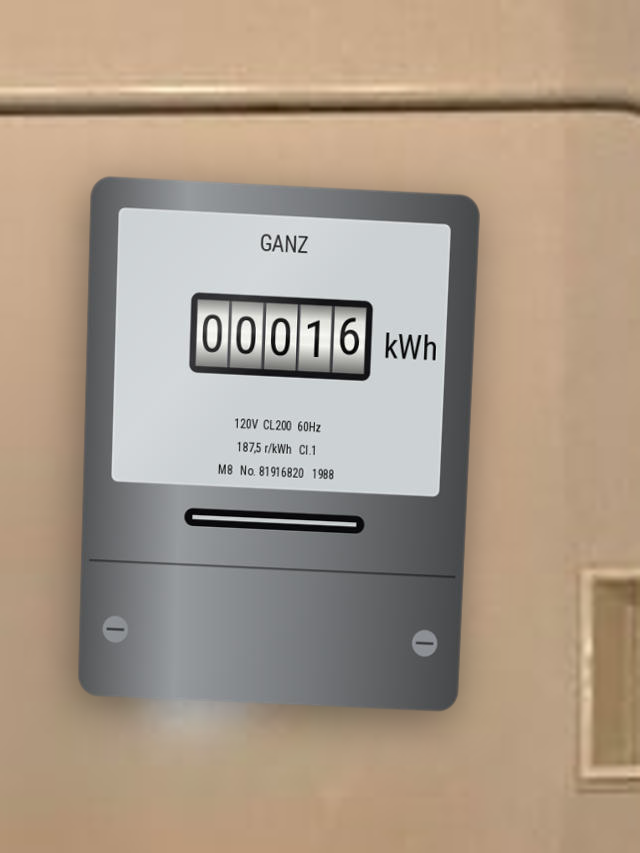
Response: 16 kWh
